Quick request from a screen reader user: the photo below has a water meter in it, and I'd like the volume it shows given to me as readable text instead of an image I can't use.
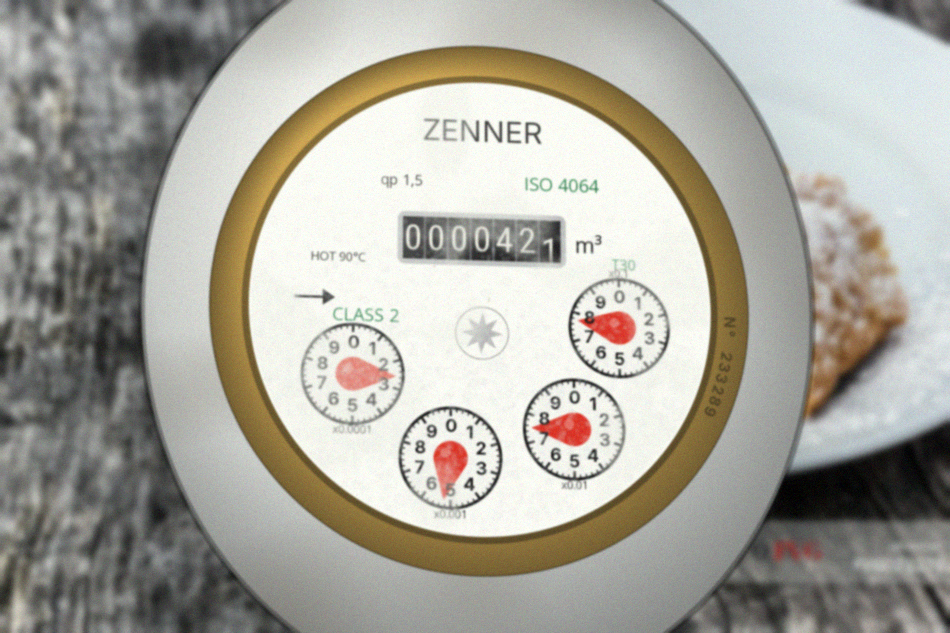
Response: 420.7752 m³
